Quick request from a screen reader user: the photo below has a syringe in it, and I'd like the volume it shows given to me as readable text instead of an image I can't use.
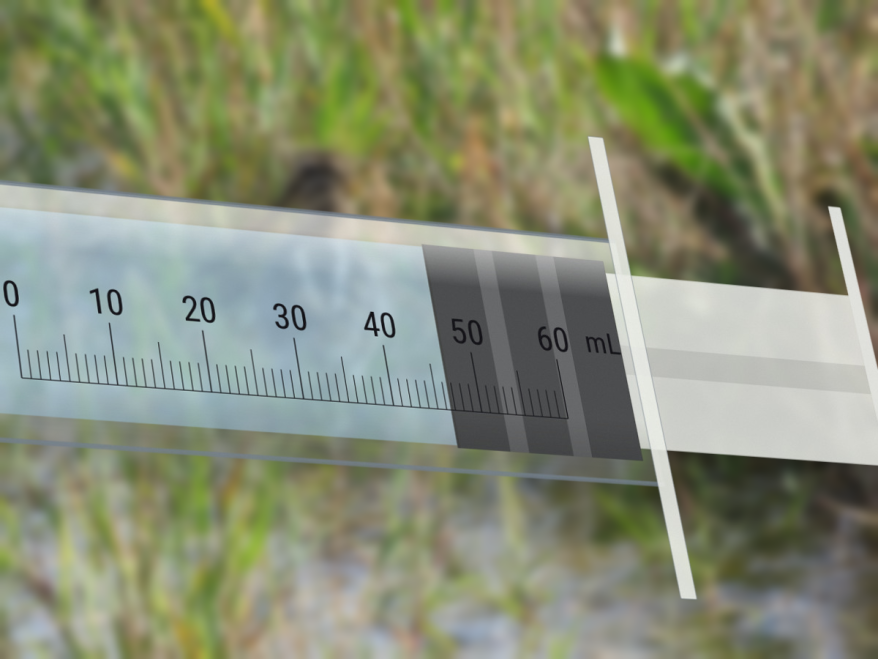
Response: 46.5 mL
